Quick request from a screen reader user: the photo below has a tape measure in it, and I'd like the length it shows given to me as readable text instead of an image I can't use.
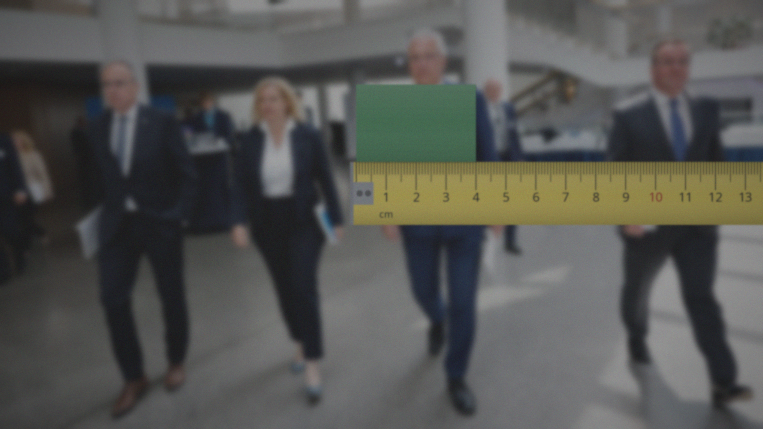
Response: 4 cm
